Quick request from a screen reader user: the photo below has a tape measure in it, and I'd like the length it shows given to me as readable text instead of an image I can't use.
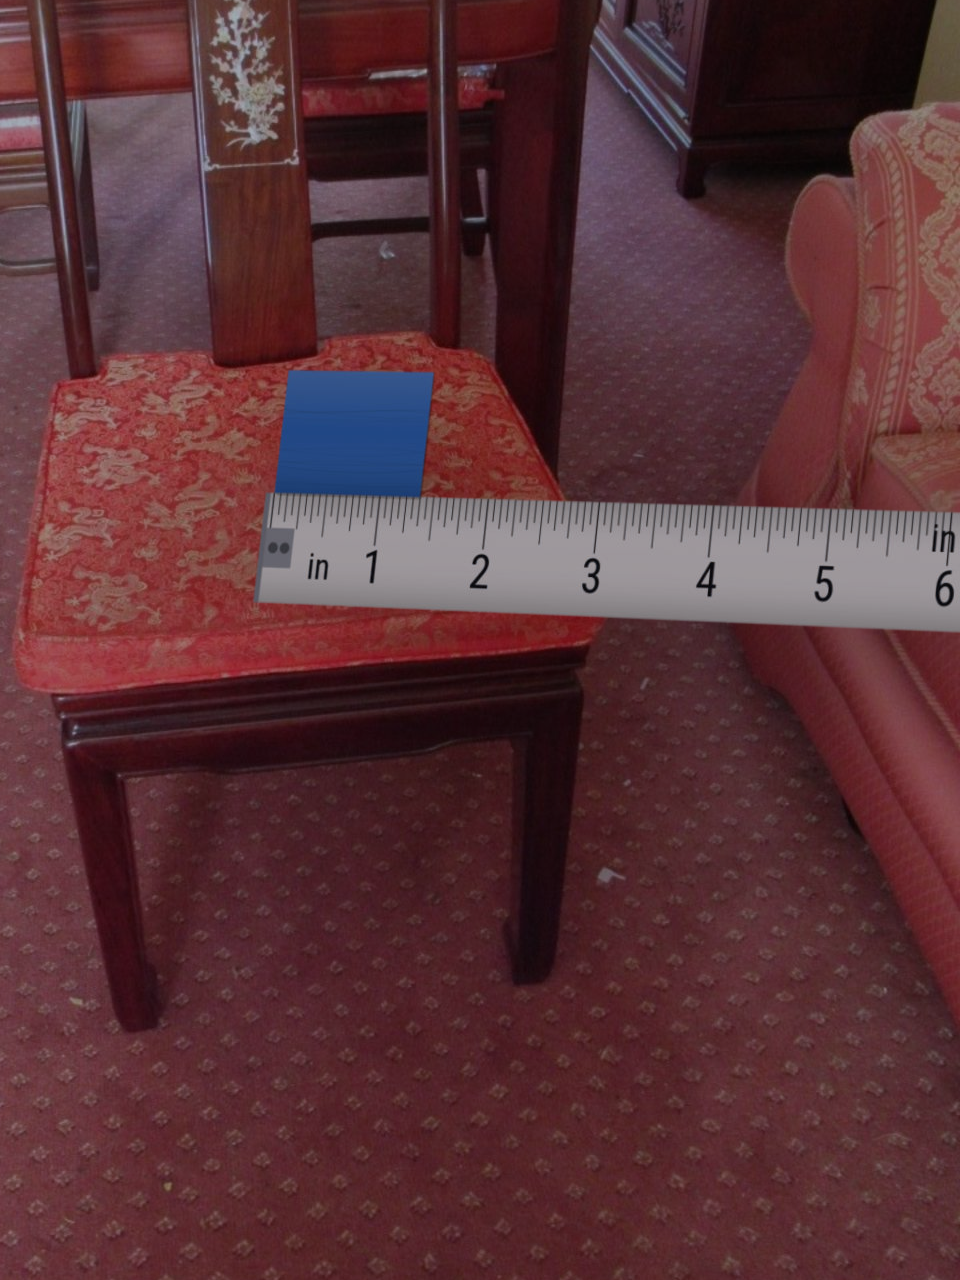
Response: 1.375 in
